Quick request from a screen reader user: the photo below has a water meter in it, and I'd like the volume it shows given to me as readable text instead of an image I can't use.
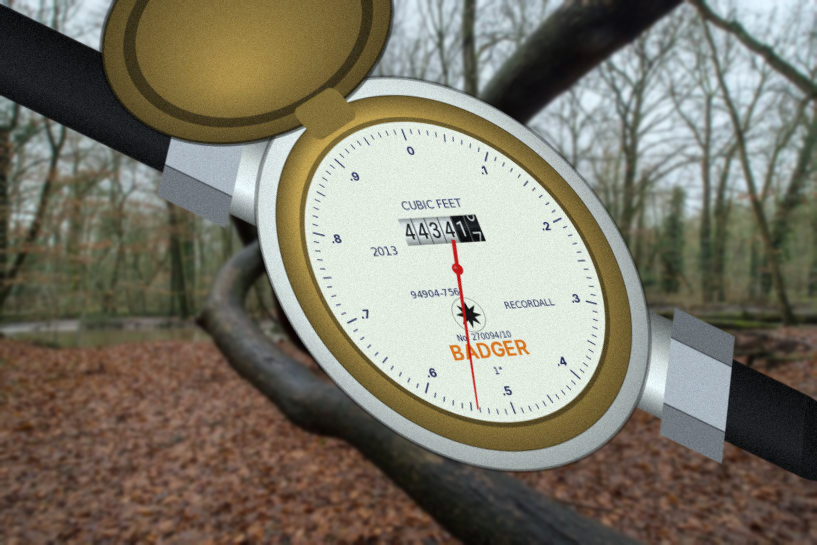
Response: 443416.54 ft³
